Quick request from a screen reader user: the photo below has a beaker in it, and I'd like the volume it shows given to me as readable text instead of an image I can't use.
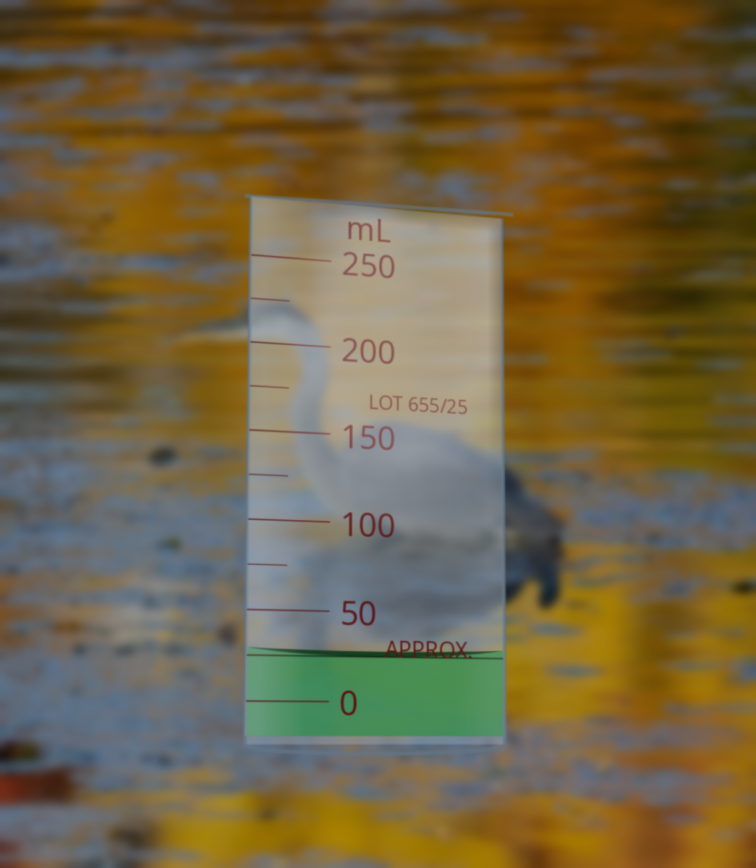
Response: 25 mL
